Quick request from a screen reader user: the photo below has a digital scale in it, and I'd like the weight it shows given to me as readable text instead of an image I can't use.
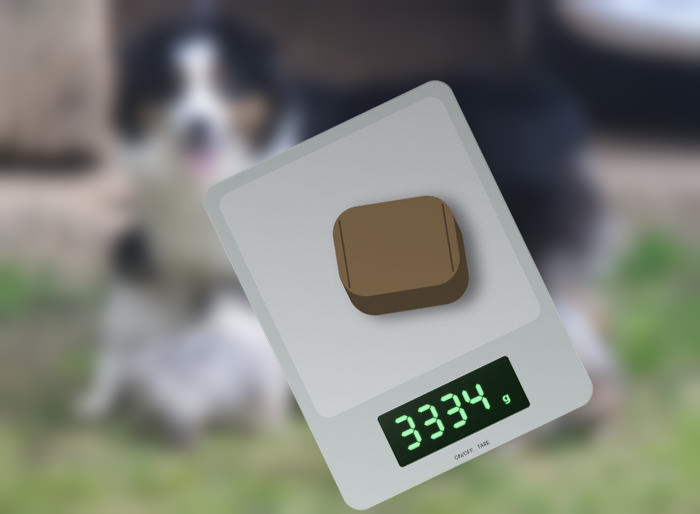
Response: 3334 g
